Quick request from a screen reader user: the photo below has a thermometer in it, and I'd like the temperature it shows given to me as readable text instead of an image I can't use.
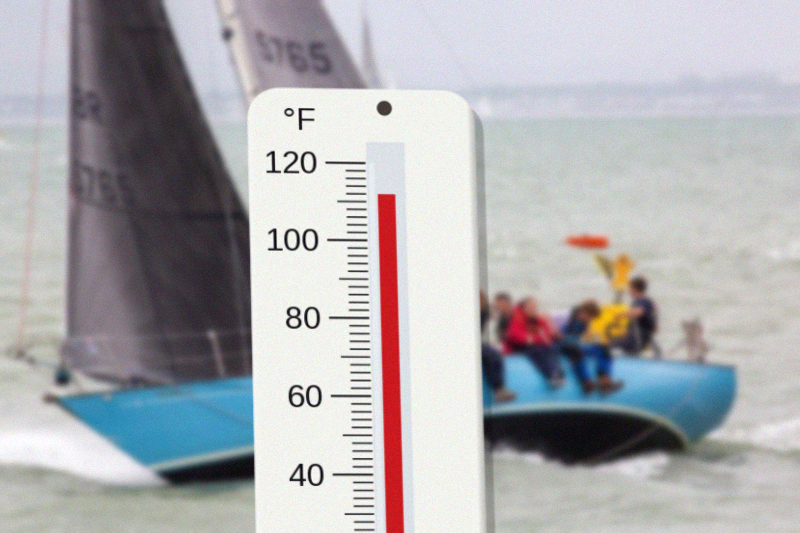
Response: 112 °F
